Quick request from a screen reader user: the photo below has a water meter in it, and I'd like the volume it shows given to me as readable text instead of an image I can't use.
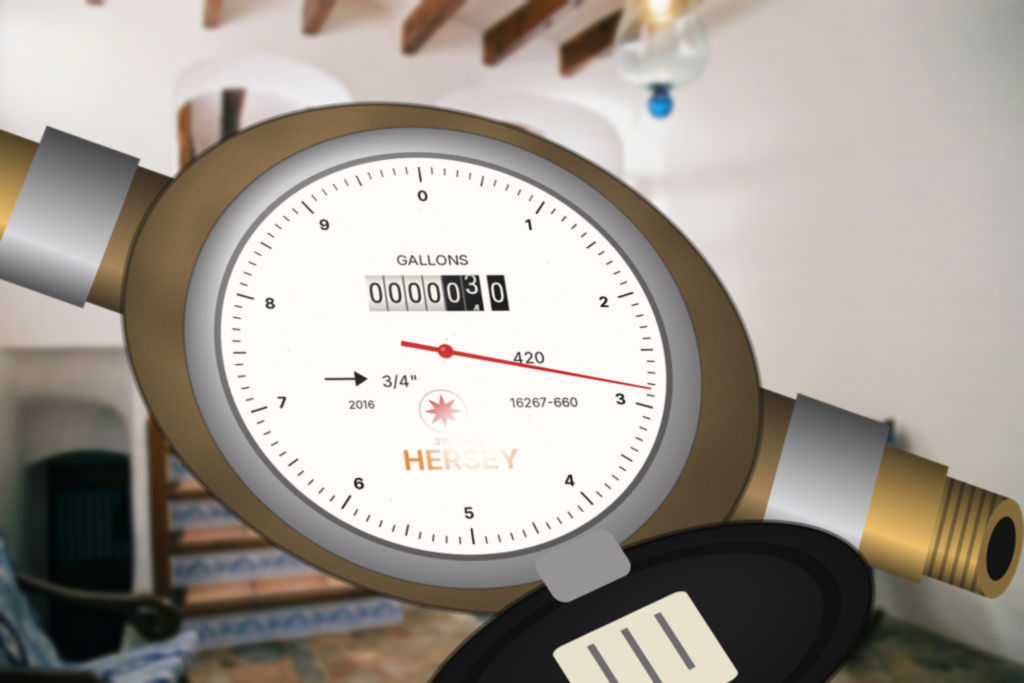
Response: 32.8 gal
